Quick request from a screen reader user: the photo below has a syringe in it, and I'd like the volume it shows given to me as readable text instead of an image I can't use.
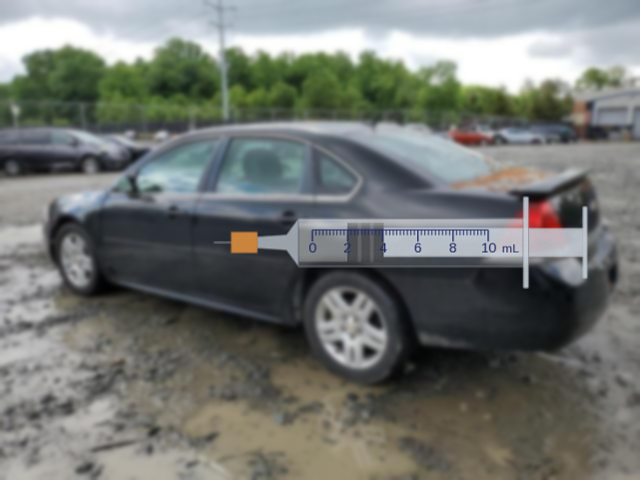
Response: 2 mL
